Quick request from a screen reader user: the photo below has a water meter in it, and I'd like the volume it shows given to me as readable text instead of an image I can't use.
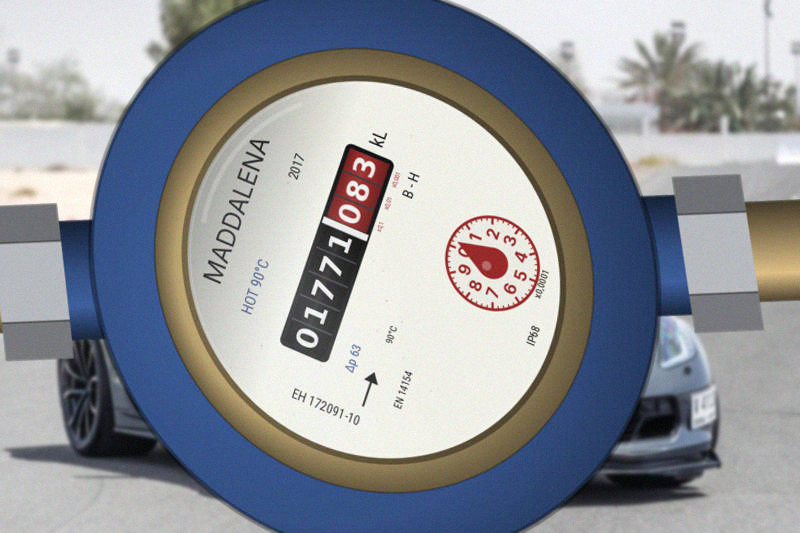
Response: 1771.0830 kL
